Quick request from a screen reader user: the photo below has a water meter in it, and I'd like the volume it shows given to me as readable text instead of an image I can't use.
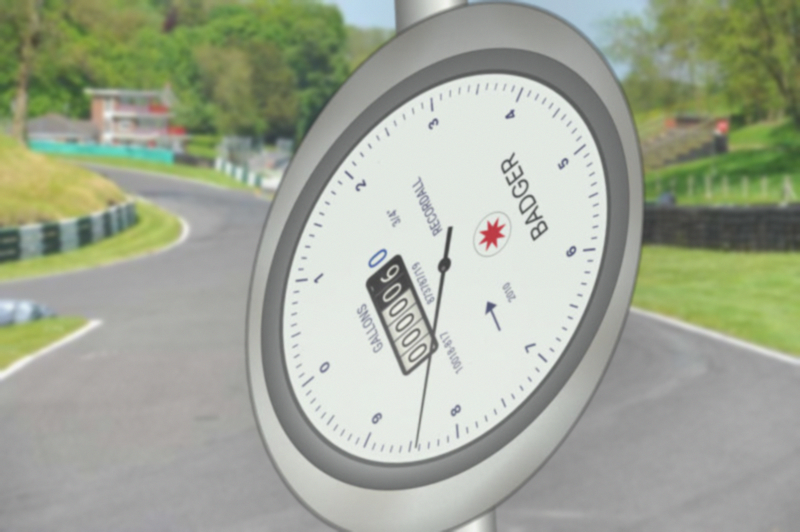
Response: 58.4 gal
